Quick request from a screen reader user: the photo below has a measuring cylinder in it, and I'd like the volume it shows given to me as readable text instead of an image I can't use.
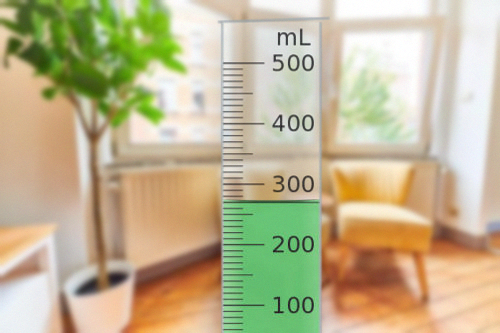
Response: 270 mL
